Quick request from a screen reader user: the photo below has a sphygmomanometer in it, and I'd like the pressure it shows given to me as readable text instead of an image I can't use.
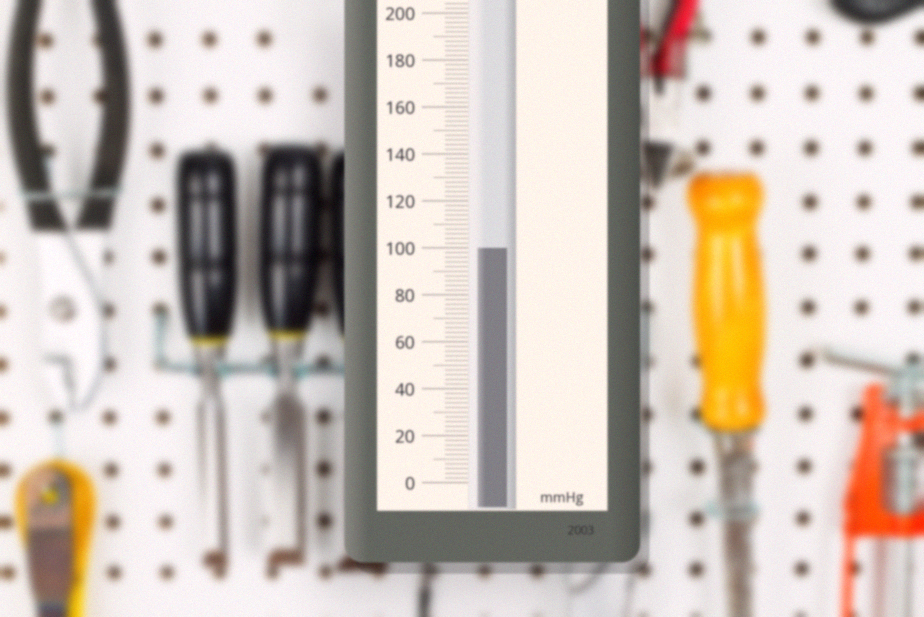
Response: 100 mmHg
